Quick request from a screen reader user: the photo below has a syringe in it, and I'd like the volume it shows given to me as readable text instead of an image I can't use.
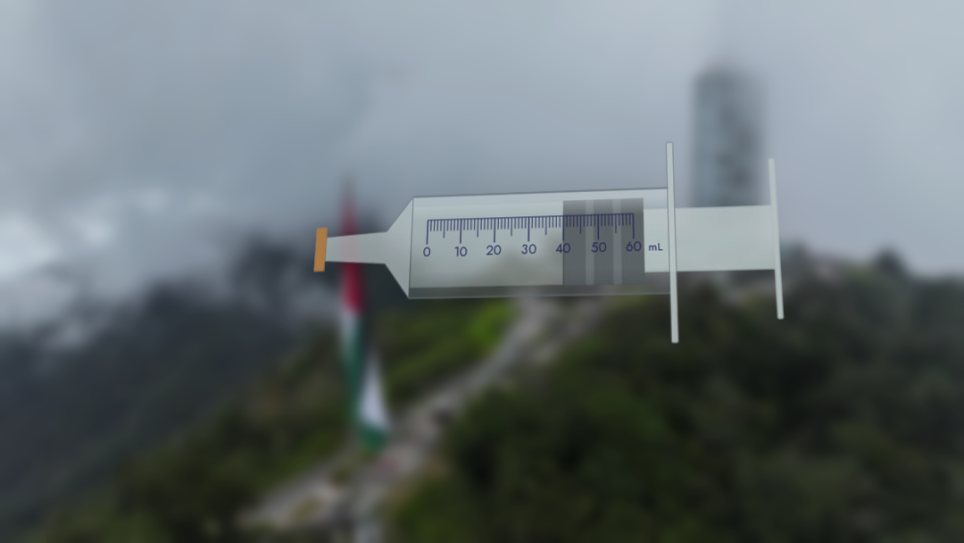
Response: 40 mL
